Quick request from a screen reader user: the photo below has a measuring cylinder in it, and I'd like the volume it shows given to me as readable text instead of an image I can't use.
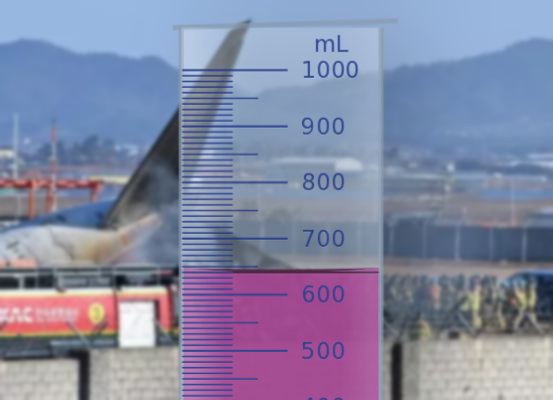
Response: 640 mL
